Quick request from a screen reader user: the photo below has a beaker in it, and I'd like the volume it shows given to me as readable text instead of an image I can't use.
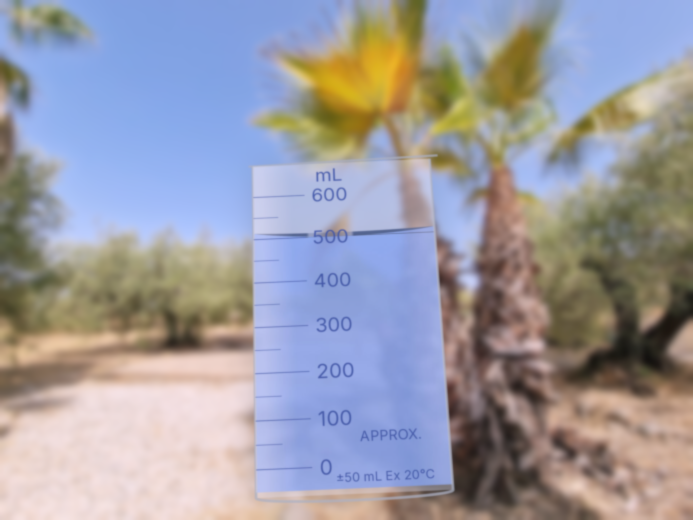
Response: 500 mL
